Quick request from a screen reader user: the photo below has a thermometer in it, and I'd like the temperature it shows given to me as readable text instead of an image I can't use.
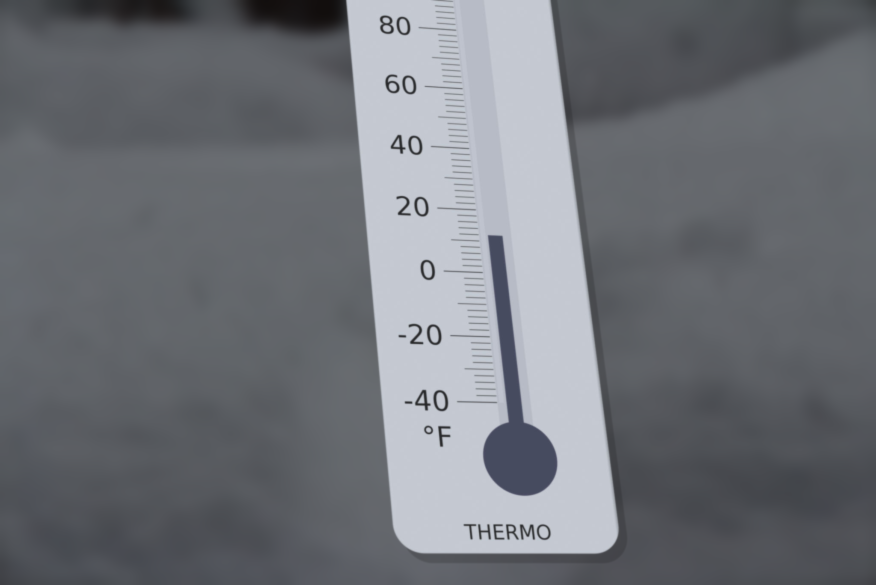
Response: 12 °F
